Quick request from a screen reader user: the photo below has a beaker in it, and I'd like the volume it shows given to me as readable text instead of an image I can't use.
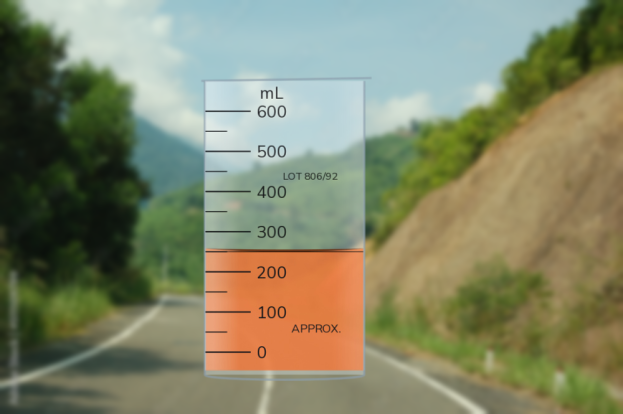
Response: 250 mL
